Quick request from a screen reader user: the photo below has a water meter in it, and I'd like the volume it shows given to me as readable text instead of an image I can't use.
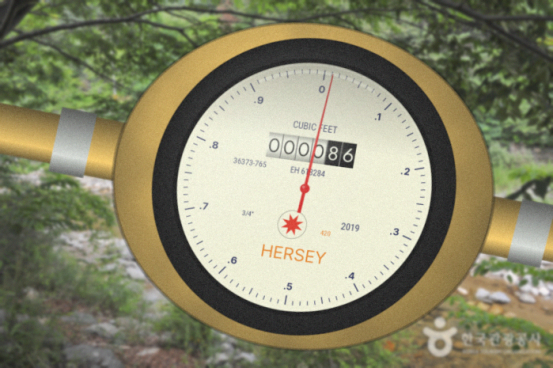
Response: 86.01 ft³
